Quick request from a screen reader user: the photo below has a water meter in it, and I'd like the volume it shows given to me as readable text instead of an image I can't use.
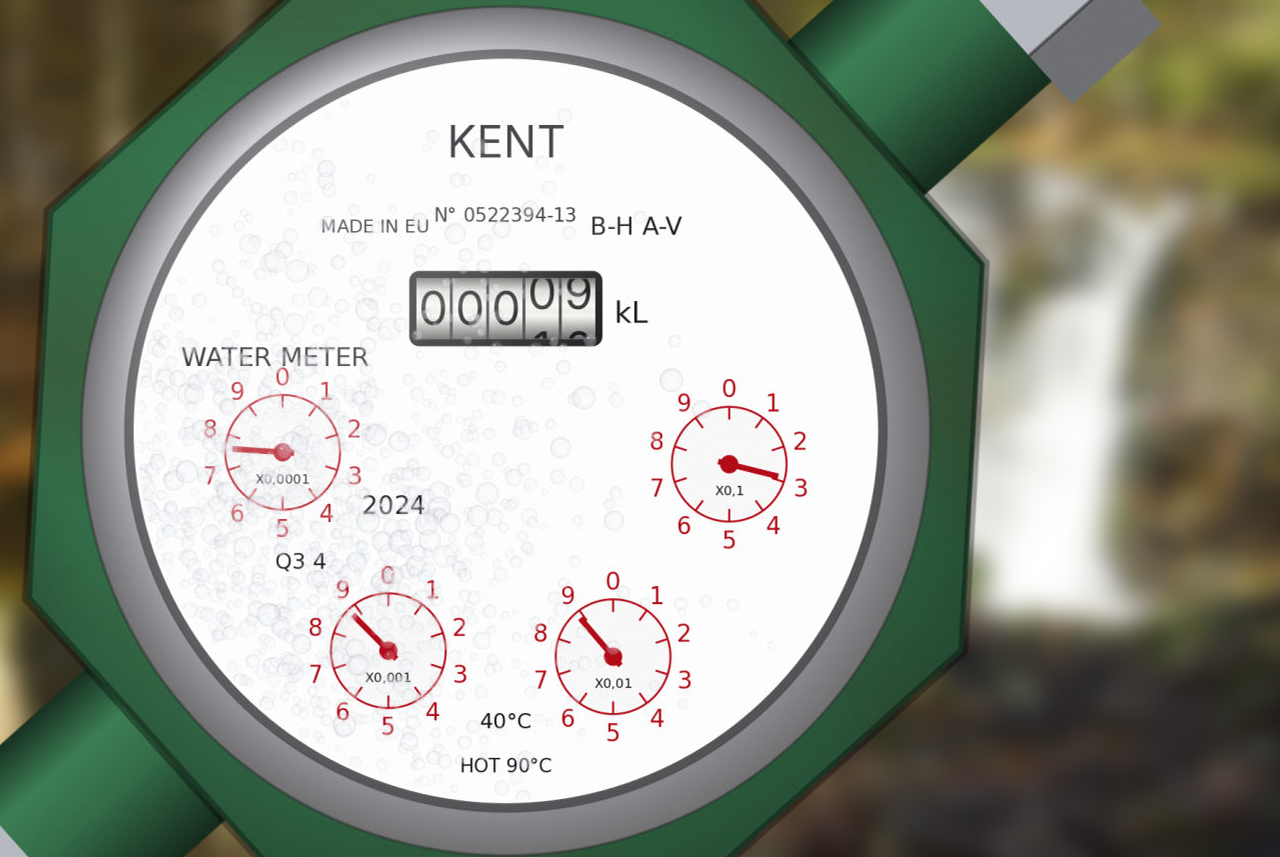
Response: 9.2887 kL
